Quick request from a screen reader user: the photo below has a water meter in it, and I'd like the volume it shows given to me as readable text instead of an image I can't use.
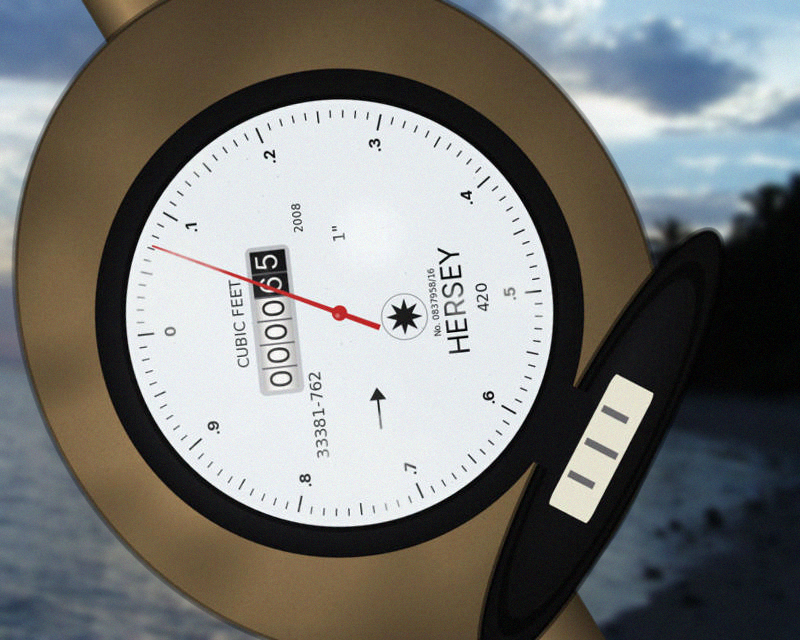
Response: 65.07 ft³
